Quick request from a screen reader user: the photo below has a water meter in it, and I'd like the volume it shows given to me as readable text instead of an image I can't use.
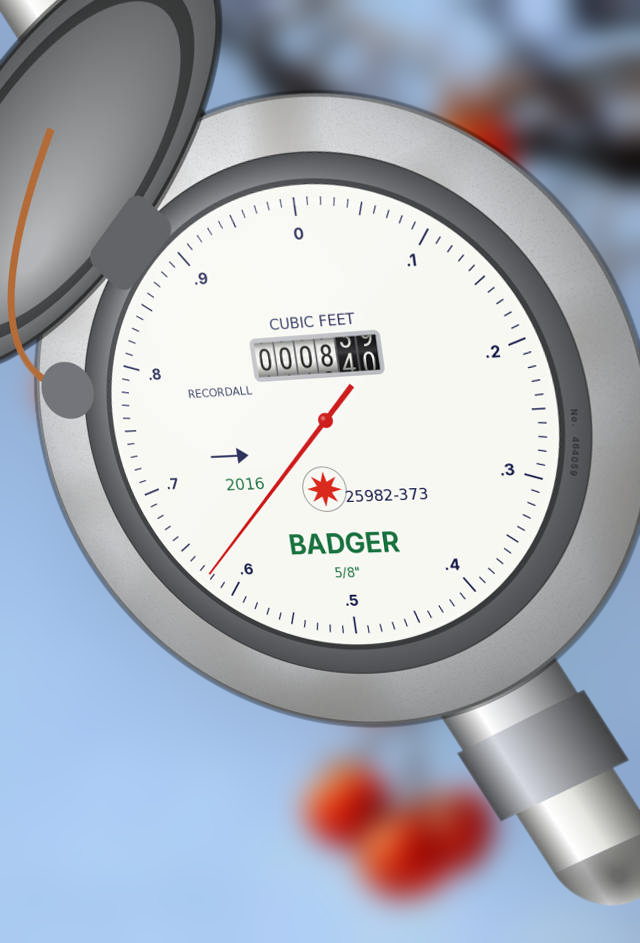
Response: 839.62 ft³
